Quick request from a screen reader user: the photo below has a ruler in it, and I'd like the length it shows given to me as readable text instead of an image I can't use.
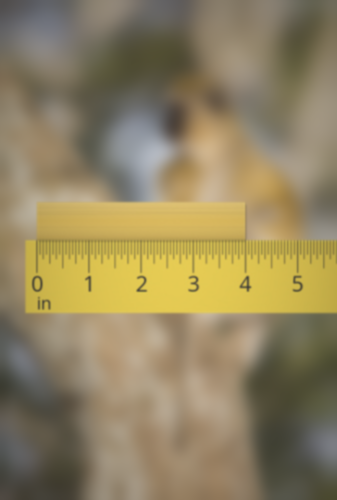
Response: 4 in
